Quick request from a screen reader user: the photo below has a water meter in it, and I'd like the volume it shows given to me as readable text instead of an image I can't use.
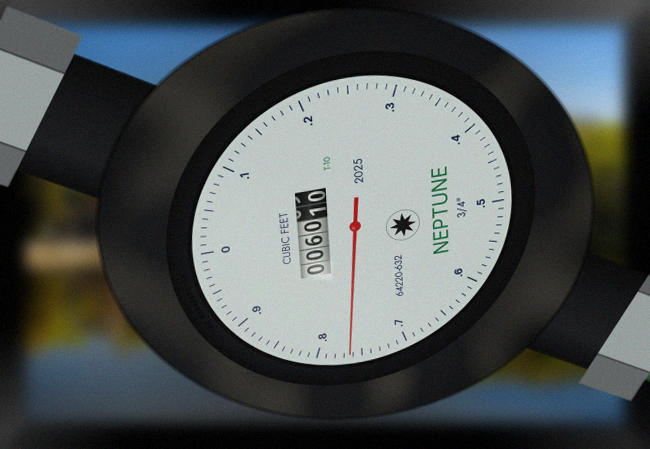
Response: 6009.76 ft³
